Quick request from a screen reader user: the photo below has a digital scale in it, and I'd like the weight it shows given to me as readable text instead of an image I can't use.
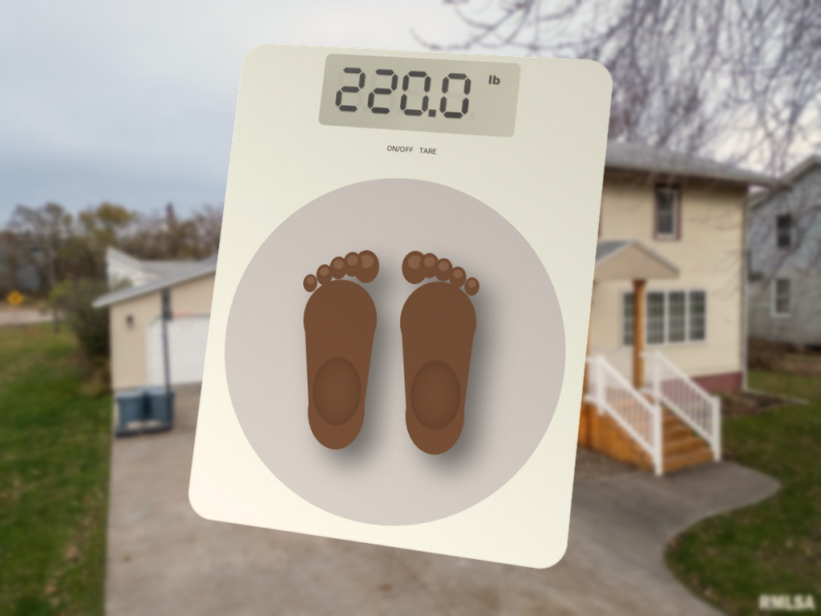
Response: 220.0 lb
